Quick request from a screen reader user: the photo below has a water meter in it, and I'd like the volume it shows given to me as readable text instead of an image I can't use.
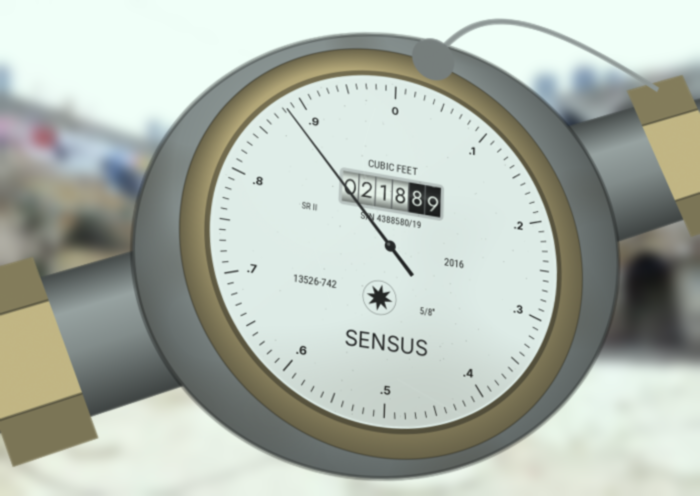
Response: 21888.88 ft³
